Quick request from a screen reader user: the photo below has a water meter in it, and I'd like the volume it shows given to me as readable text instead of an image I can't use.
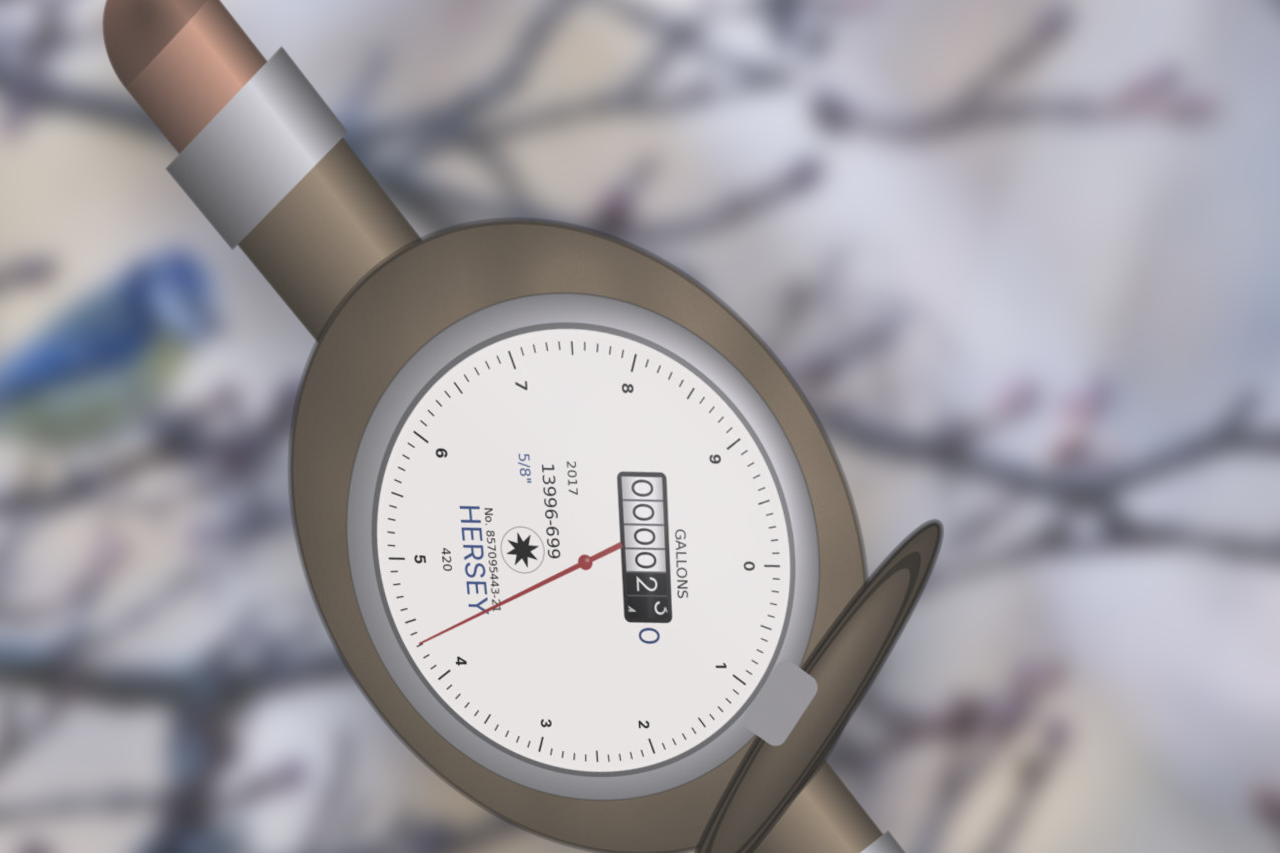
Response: 234.3 gal
